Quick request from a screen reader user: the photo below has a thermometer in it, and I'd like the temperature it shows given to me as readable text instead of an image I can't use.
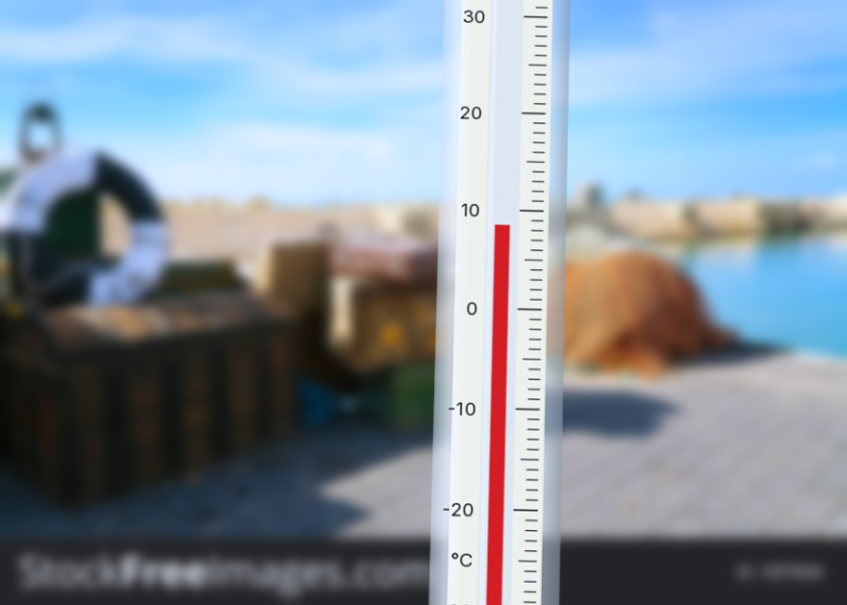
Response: 8.5 °C
